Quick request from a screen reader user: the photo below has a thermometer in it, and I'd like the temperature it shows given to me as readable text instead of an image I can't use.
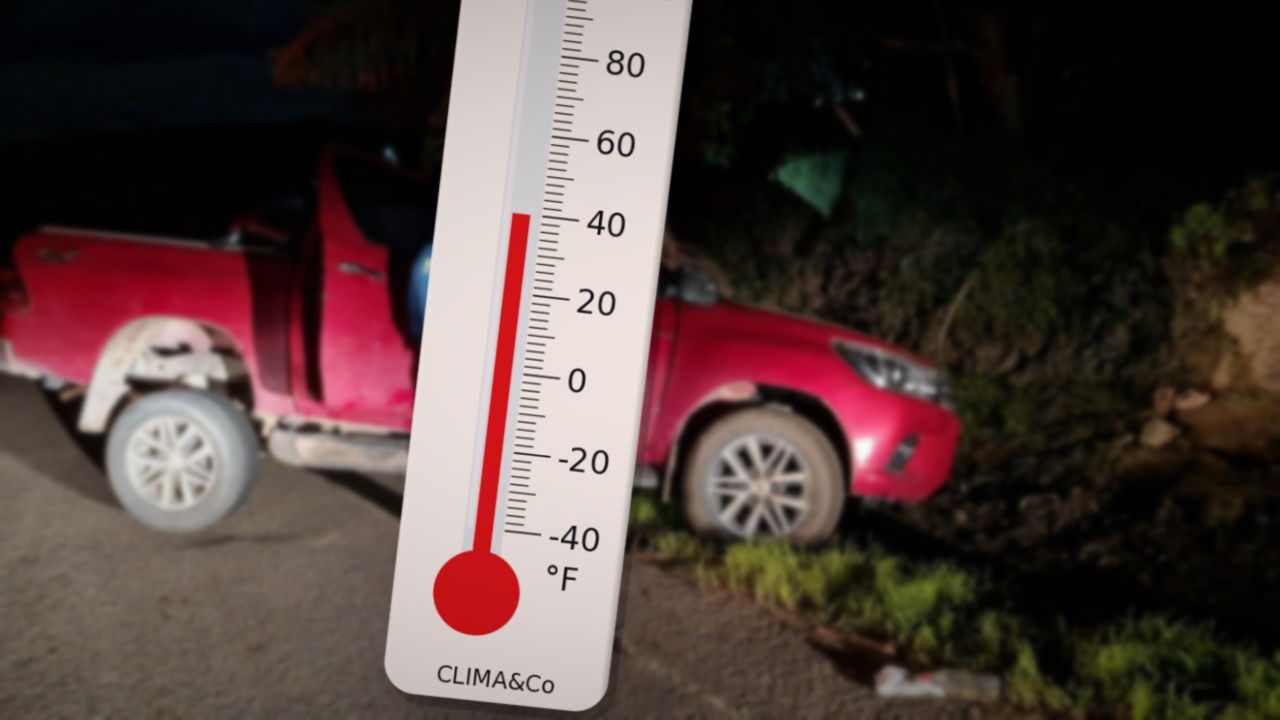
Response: 40 °F
